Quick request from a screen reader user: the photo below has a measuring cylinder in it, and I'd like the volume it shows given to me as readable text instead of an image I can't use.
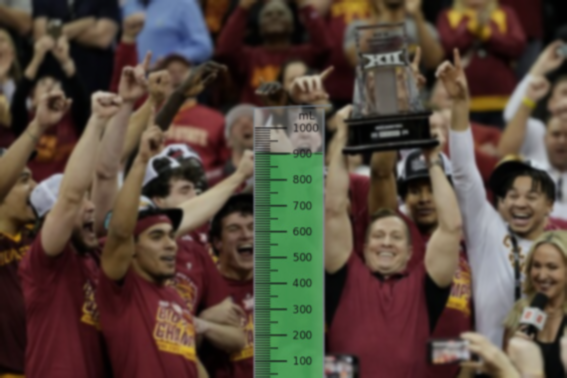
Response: 900 mL
